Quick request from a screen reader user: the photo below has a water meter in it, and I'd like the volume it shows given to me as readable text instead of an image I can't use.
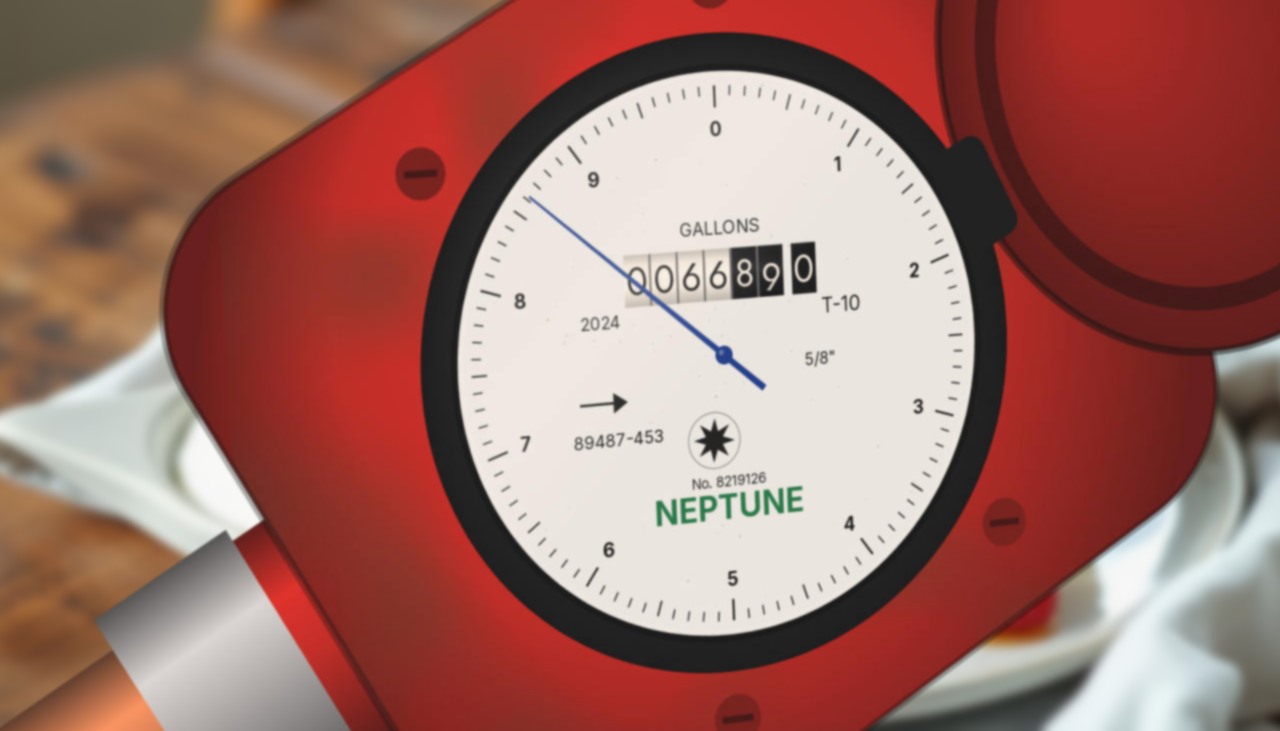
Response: 66888.6 gal
